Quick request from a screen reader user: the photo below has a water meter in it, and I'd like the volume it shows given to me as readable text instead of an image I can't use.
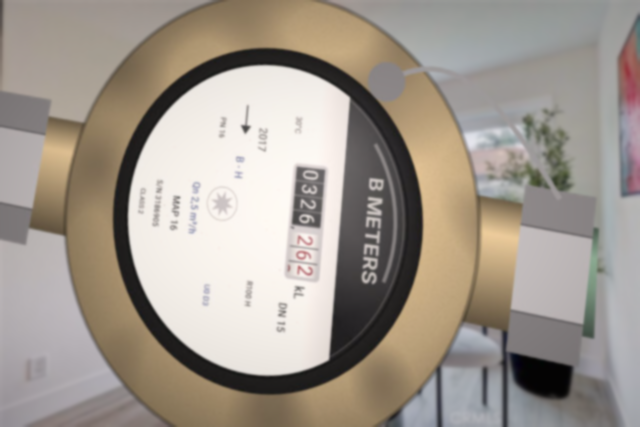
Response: 326.262 kL
